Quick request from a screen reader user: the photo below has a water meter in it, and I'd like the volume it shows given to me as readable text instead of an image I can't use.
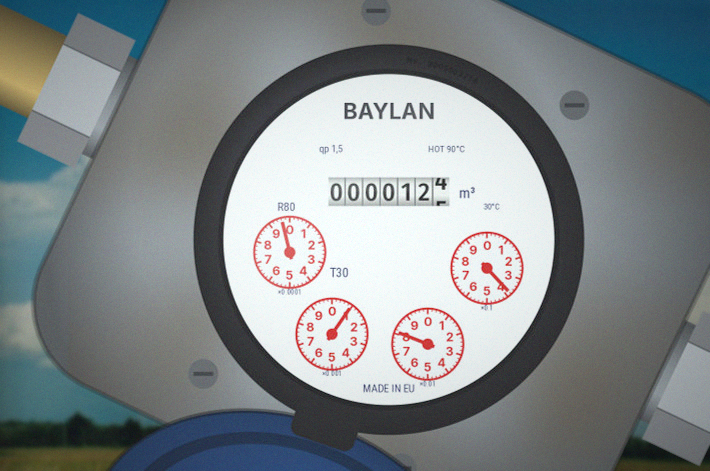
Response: 124.3809 m³
